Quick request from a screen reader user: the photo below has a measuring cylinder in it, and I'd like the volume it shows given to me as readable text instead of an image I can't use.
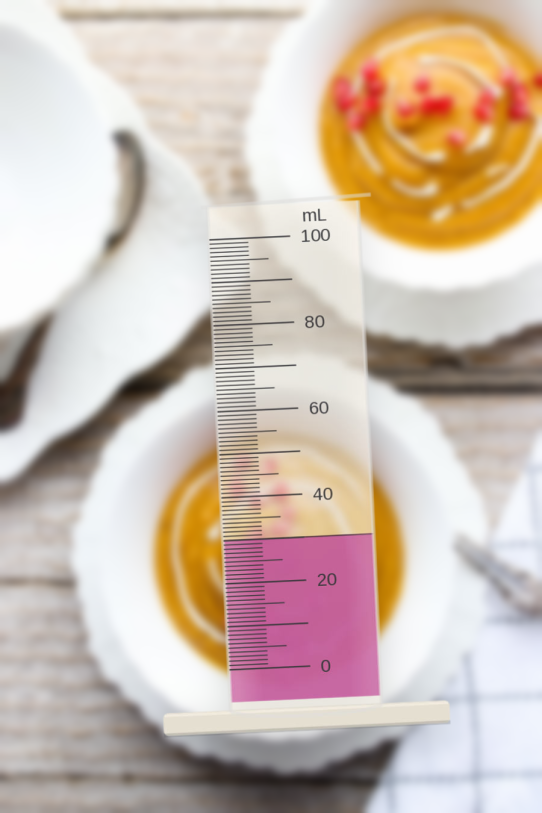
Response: 30 mL
